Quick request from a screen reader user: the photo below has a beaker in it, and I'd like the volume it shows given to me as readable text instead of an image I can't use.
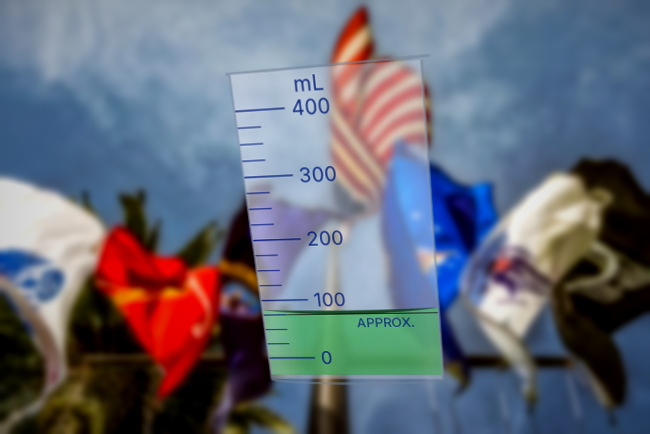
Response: 75 mL
